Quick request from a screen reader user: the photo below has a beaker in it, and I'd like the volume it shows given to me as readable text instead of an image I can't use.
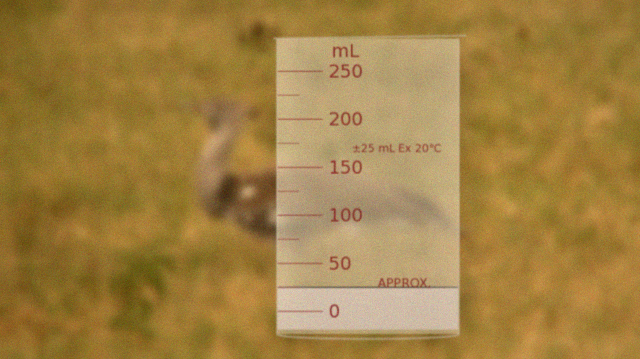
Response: 25 mL
